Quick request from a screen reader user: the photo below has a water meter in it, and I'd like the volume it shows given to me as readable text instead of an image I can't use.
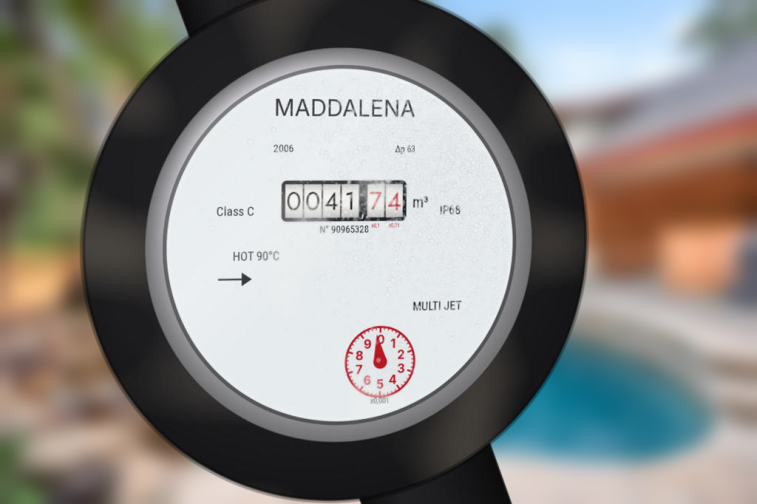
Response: 41.739 m³
